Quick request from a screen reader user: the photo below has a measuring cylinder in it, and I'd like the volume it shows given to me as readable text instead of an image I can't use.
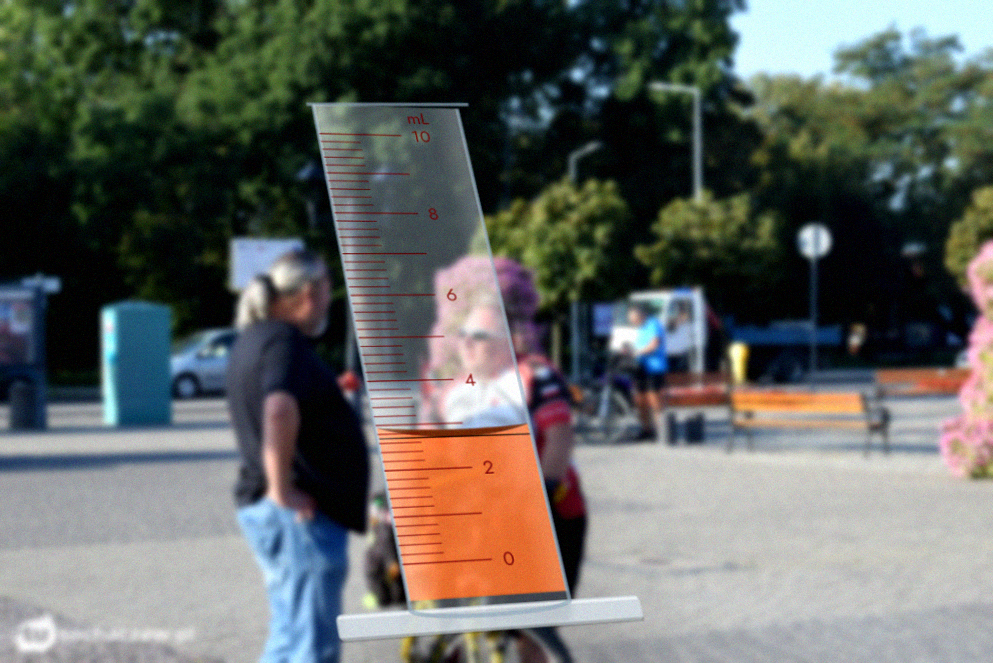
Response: 2.7 mL
